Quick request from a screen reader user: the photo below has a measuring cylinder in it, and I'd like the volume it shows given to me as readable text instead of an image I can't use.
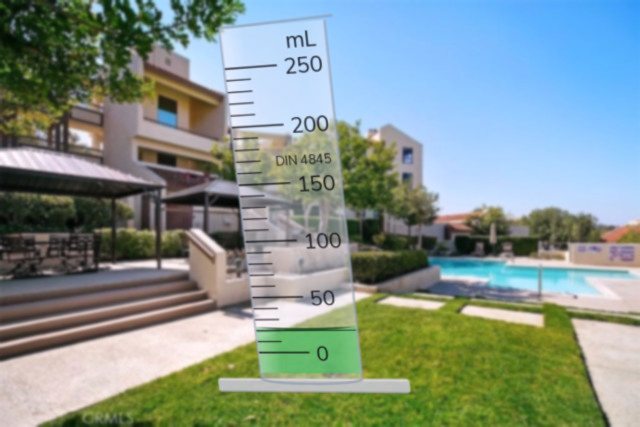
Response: 20 mL
